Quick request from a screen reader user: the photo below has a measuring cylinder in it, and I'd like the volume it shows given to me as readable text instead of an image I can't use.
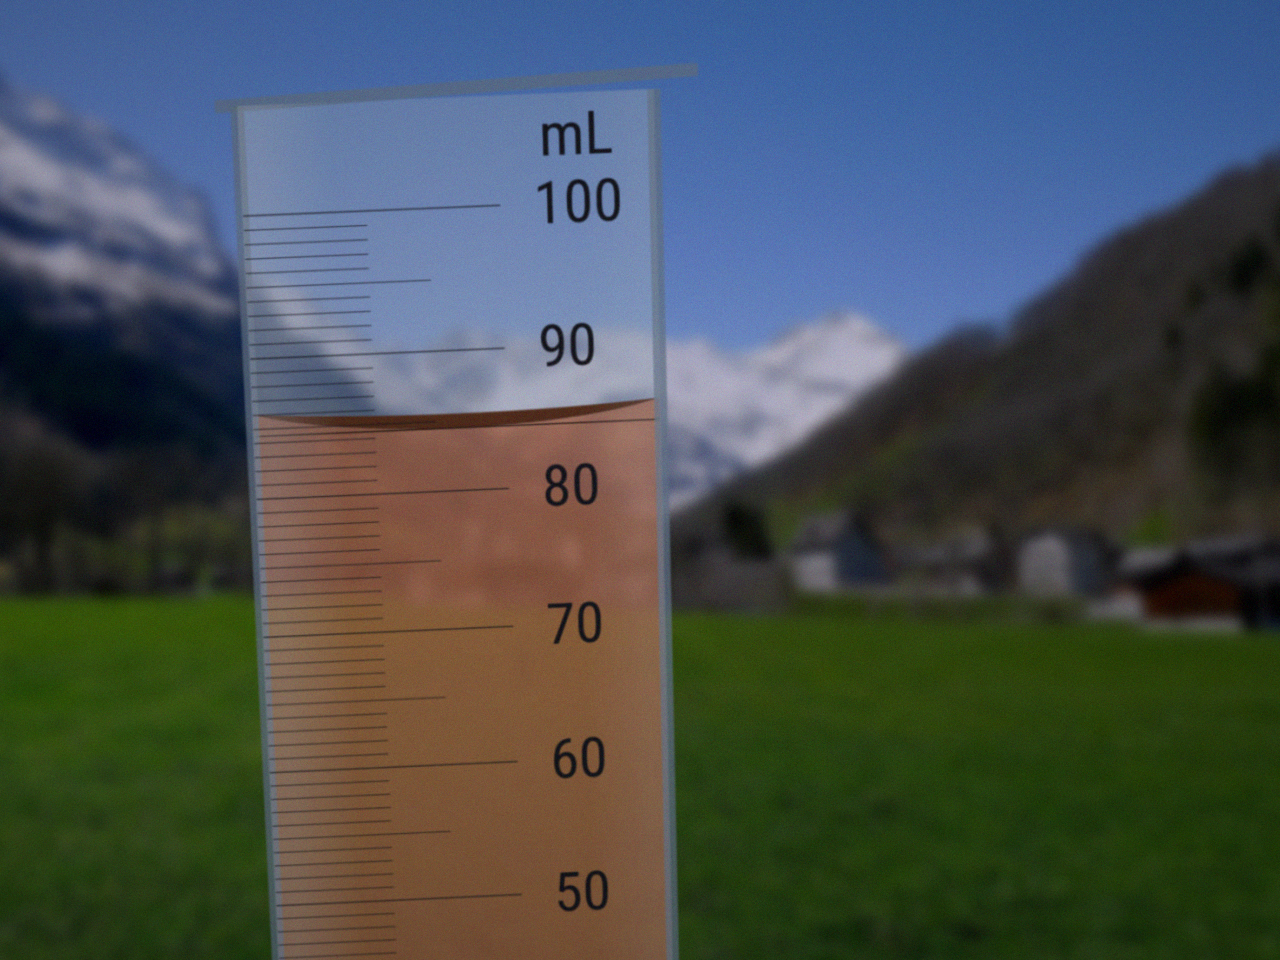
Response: 84.5 mL
